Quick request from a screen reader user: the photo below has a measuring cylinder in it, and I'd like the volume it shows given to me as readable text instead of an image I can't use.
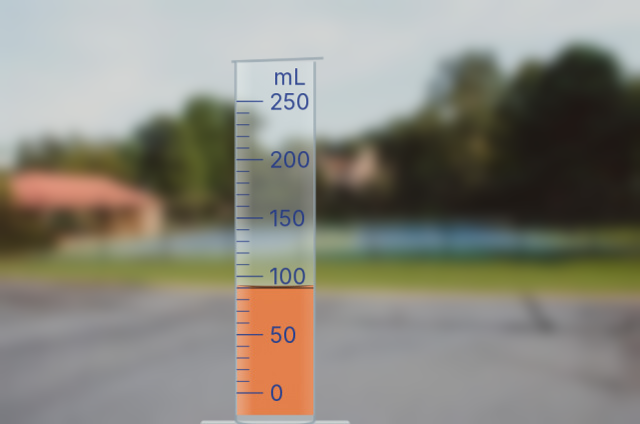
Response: 90 mL
